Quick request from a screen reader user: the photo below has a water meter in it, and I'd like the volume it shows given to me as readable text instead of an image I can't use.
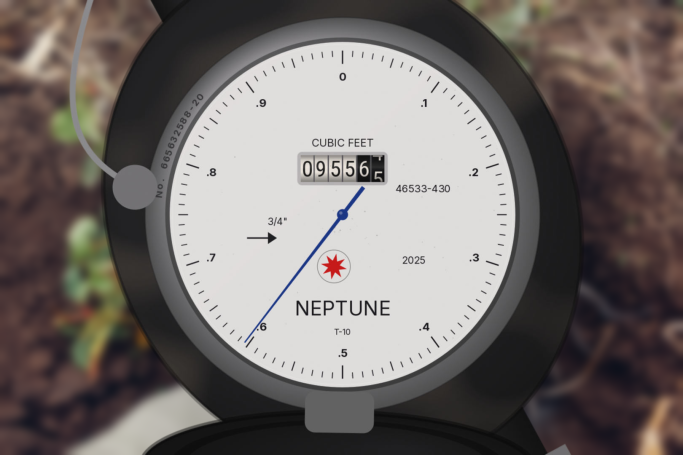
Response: 95564.60 ft³
